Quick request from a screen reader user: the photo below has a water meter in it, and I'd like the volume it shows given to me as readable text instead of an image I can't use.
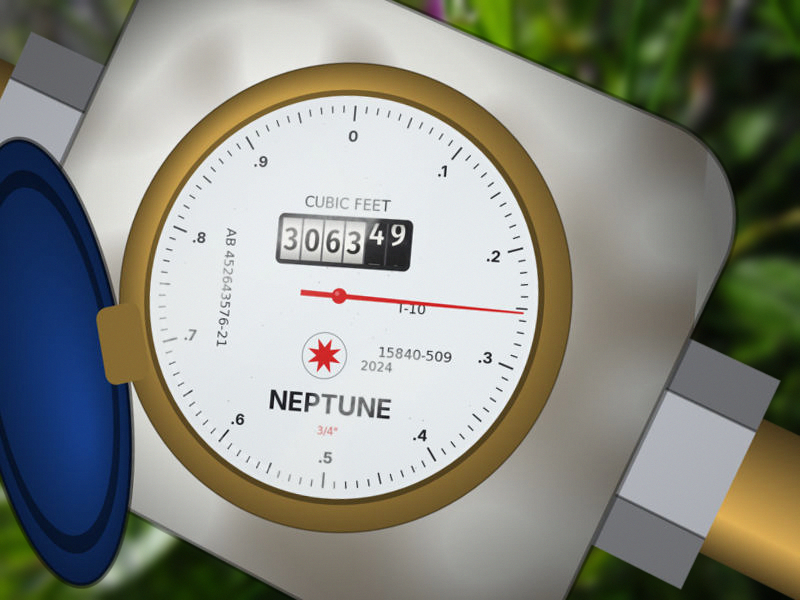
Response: 306349.25 ft³
